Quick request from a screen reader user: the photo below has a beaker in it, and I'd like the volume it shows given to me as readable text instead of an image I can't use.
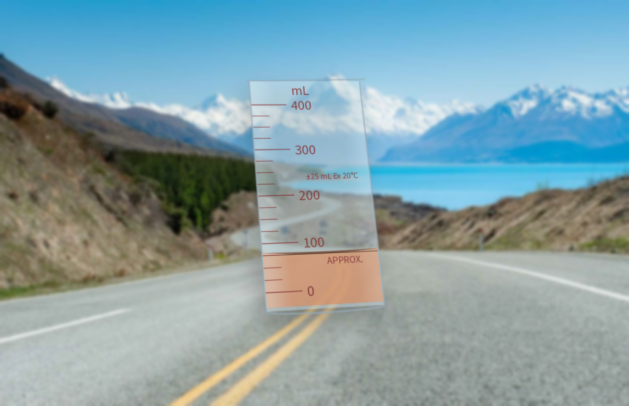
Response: 75 mL
